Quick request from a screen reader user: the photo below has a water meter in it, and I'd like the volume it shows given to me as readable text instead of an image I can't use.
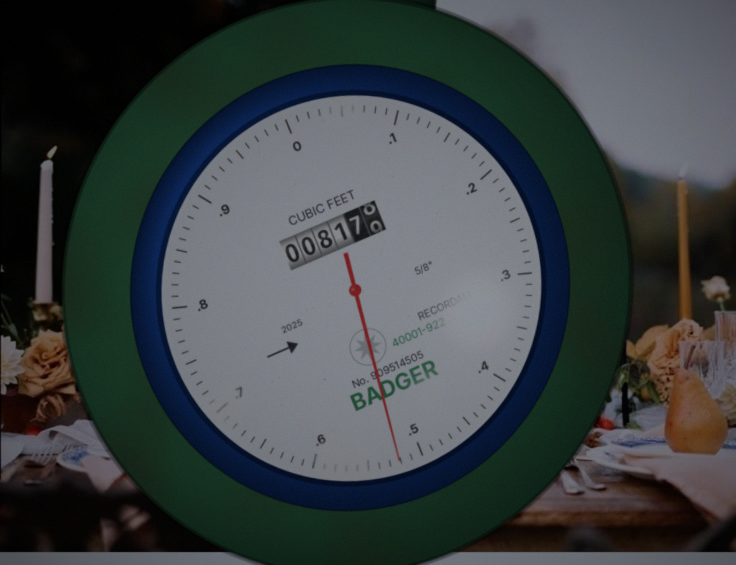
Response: 8178.52 ft³
